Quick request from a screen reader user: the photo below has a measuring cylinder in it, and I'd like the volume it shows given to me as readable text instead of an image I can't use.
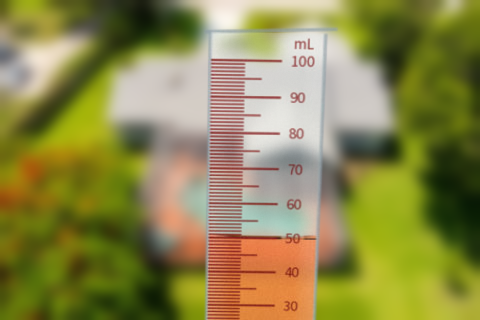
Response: 50 mL
